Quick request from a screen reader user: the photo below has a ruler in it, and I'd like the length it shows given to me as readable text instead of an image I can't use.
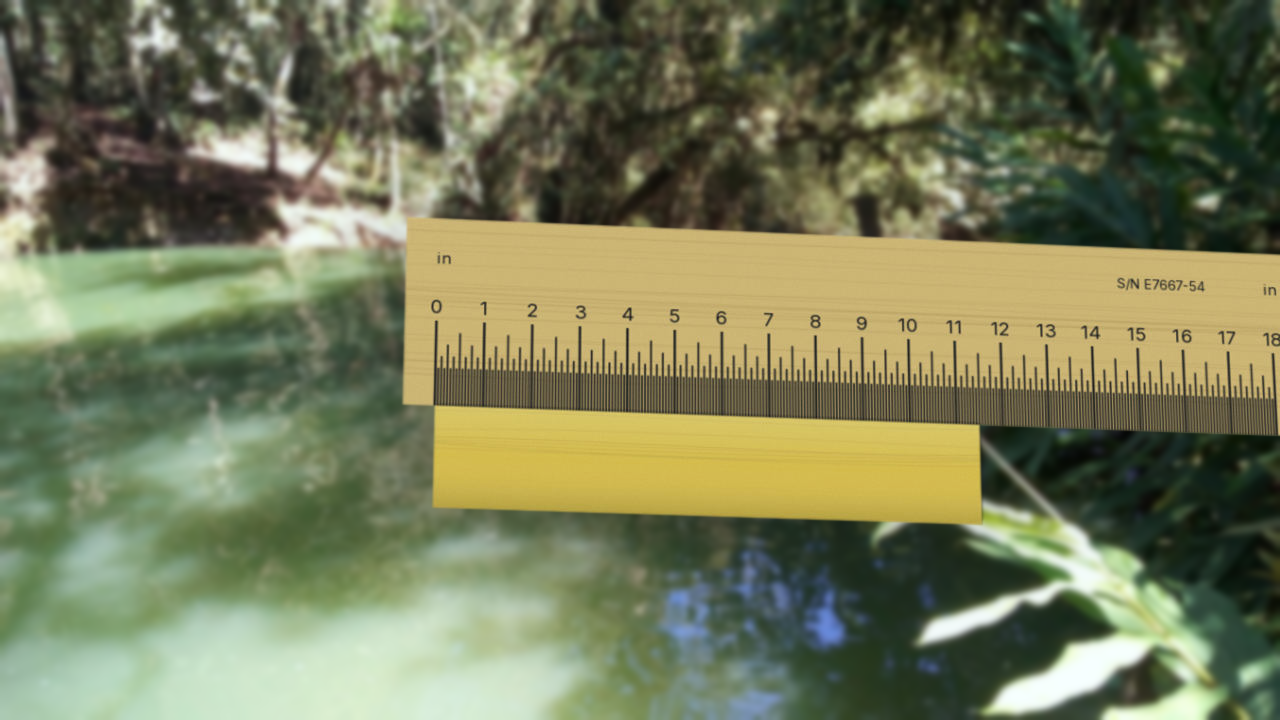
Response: 11.5 in
